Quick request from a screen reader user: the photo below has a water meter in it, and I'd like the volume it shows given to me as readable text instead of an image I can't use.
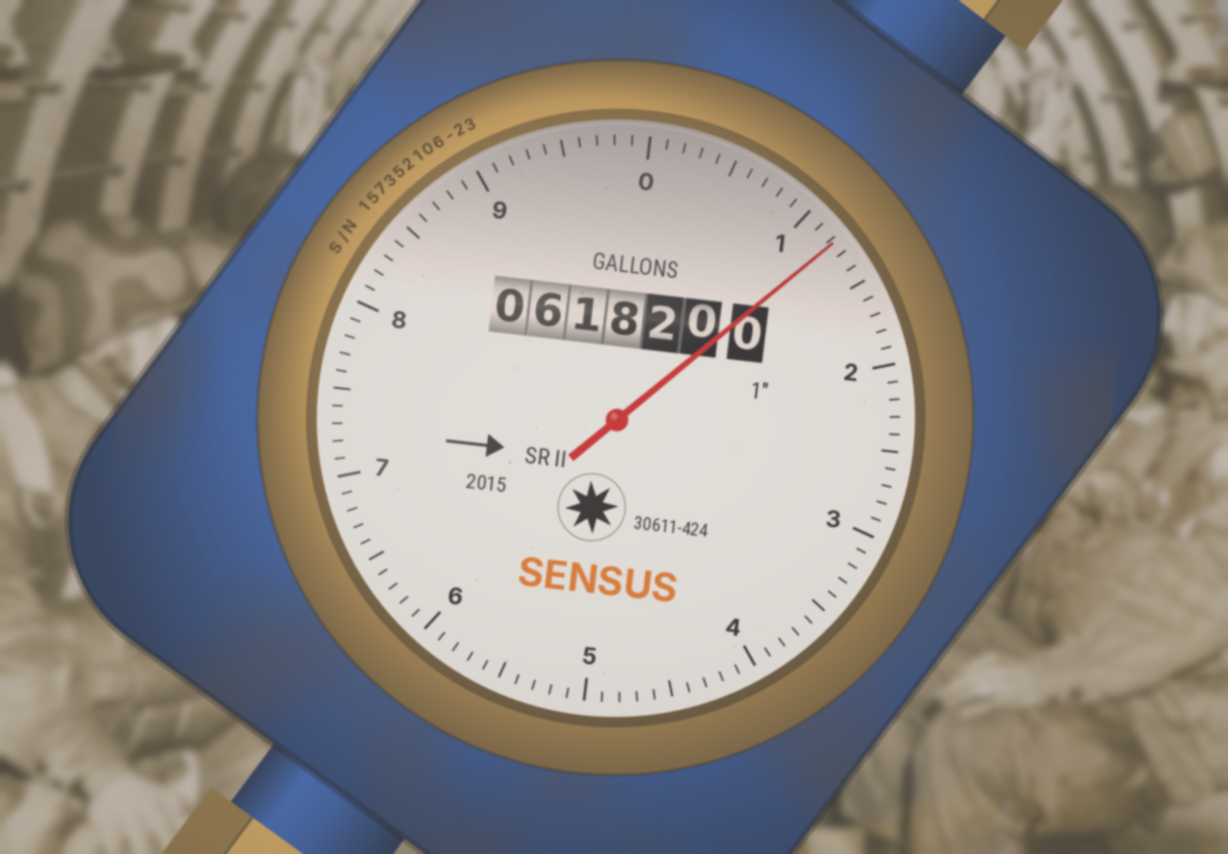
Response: 618201.2 gal
